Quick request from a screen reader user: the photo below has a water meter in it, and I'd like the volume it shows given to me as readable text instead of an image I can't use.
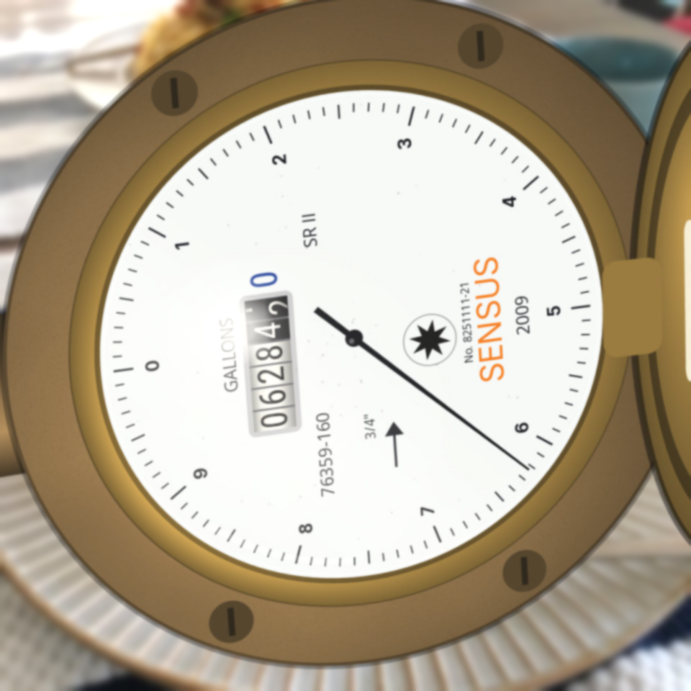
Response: 628416.2 gal
